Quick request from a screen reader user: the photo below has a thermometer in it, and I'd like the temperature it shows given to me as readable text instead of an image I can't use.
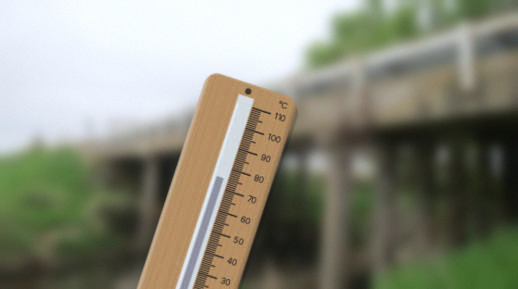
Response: 75 °C
